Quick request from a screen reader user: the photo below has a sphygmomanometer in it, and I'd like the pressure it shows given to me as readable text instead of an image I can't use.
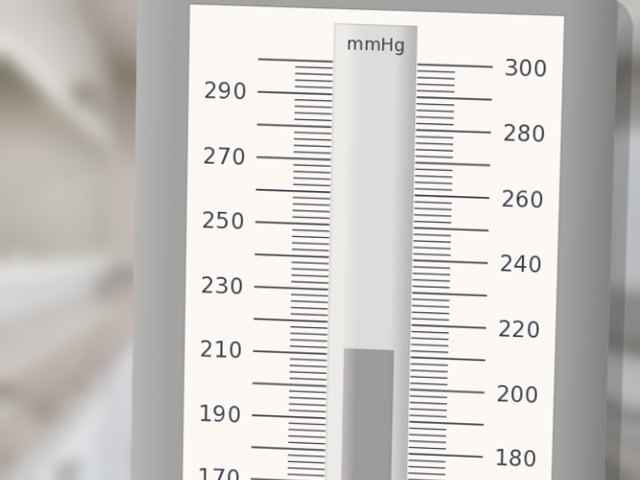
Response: 212 mmHg
